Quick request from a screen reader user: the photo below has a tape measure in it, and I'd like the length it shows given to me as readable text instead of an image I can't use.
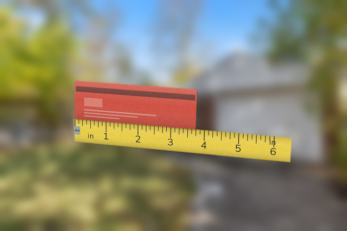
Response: 3.75 in
